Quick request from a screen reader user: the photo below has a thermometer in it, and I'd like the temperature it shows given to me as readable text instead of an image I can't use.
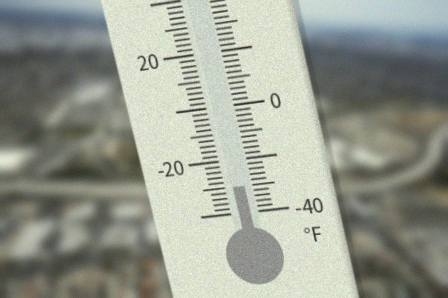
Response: -30 °F
